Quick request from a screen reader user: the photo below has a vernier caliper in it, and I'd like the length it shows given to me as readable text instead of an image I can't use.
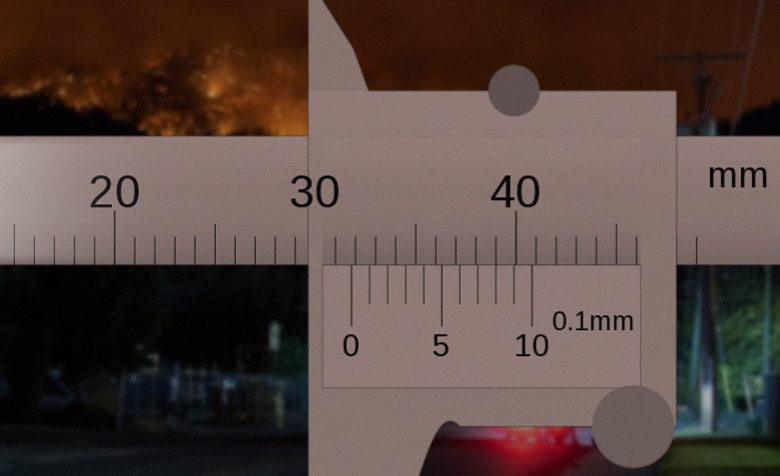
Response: 31.8 mm
